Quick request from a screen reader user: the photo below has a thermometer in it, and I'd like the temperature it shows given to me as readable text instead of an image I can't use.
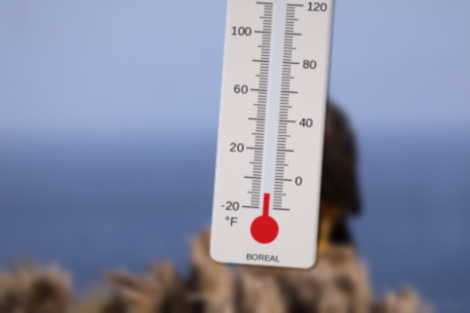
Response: -10 °F
